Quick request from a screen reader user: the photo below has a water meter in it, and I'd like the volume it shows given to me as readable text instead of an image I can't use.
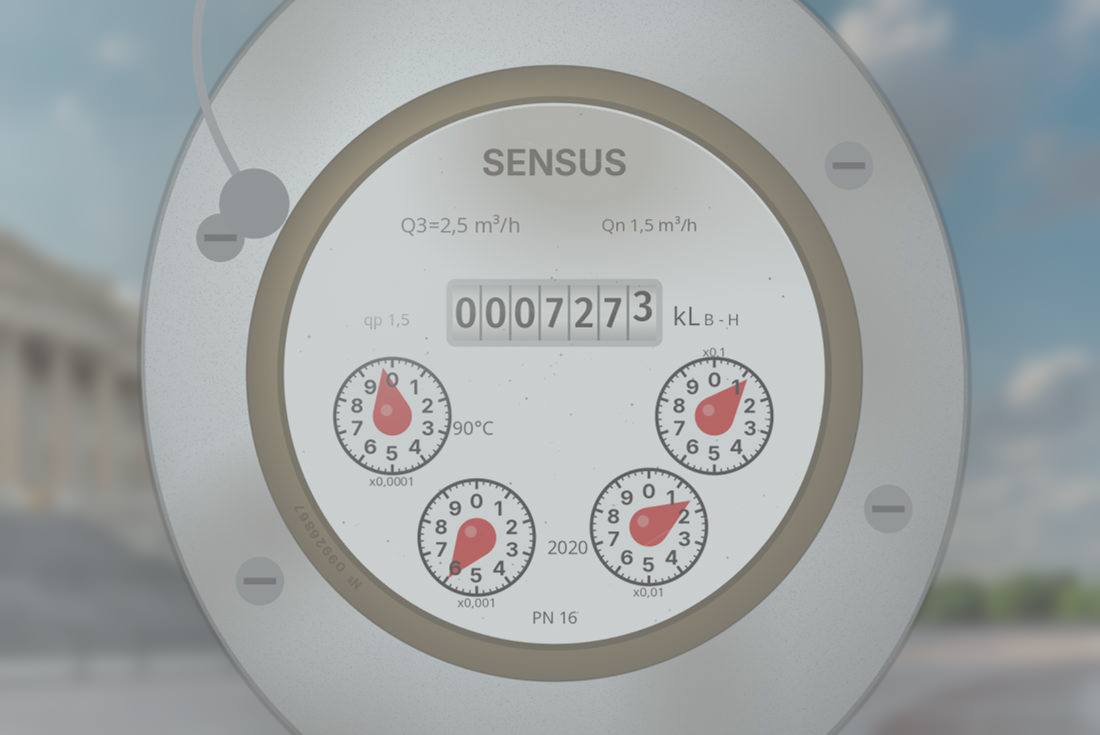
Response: 7273.1159 kL
